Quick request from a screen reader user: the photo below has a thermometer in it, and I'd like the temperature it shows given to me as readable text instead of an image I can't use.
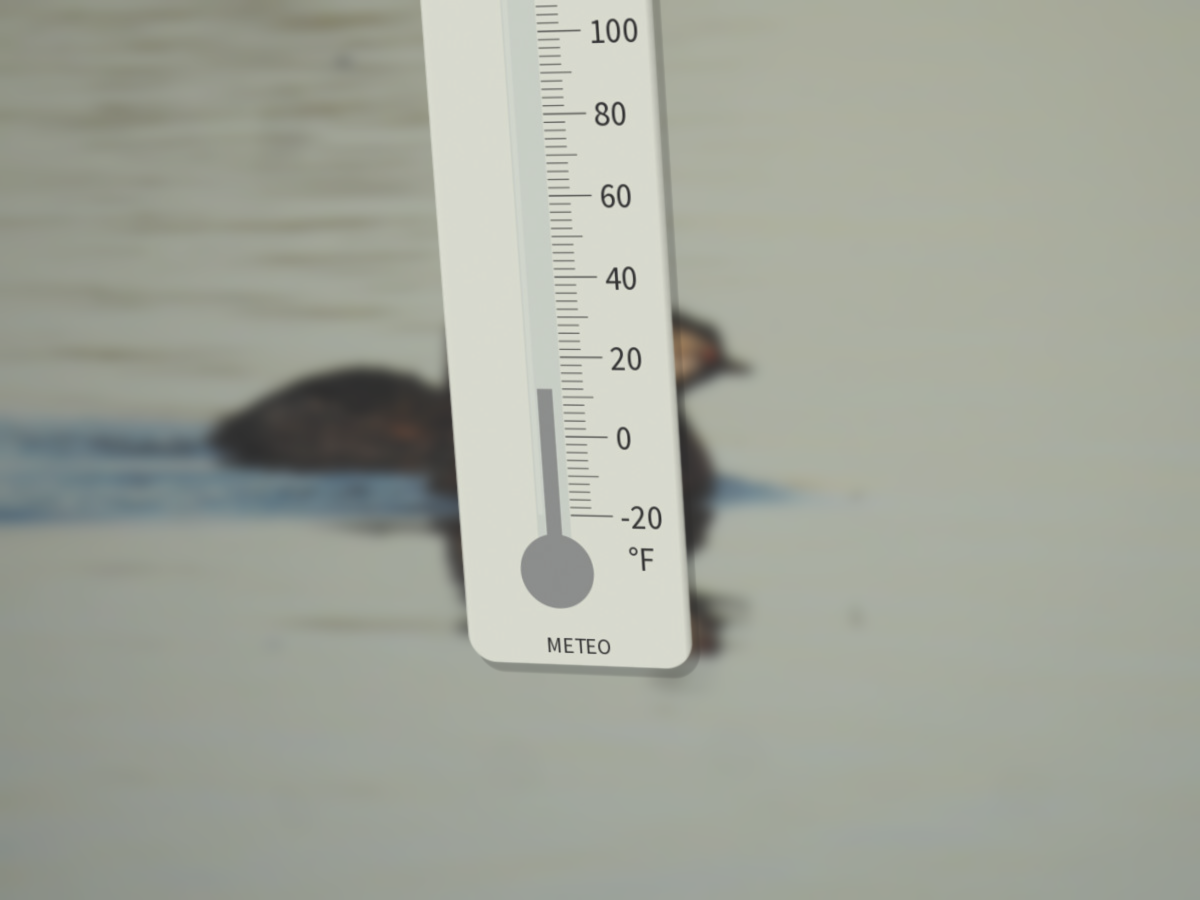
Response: 12 °F
